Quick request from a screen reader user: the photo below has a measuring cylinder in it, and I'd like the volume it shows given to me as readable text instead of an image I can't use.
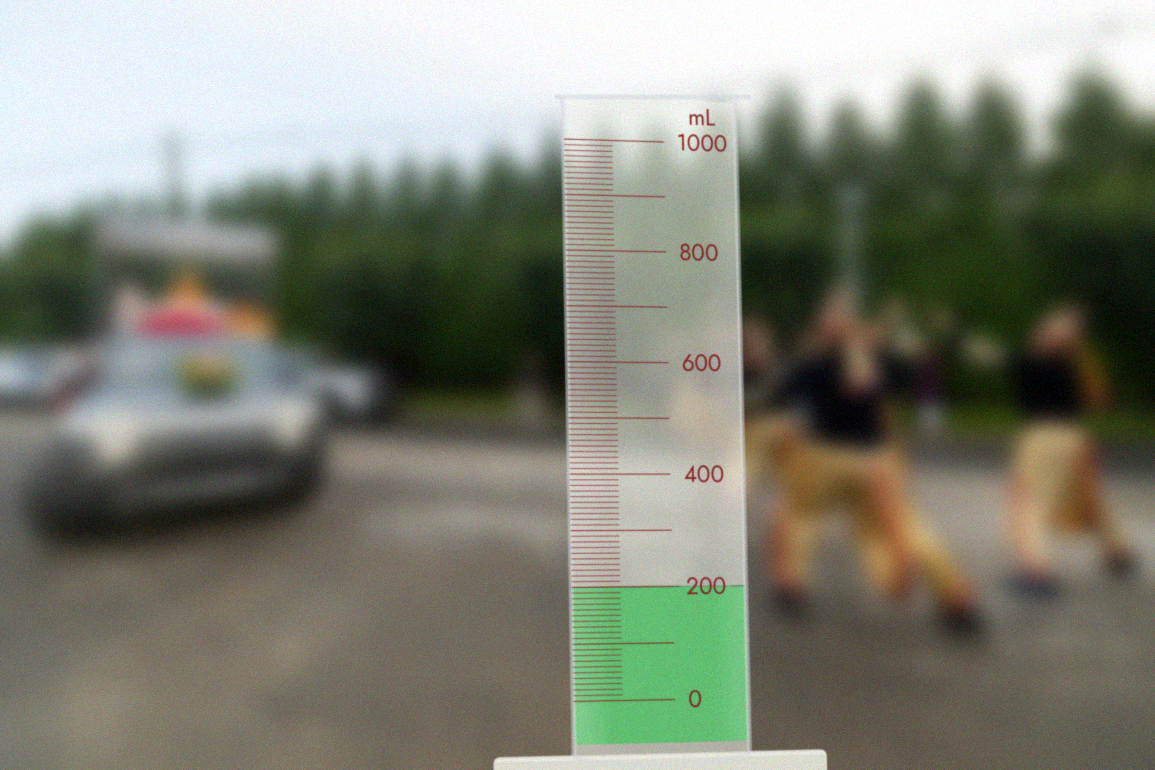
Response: 200 mL
